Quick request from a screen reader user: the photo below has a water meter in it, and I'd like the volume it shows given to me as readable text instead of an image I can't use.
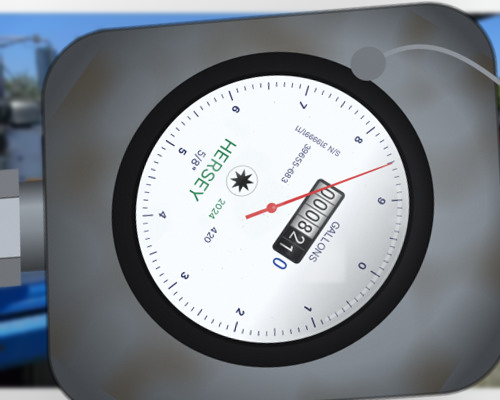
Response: 8208.5 gal
